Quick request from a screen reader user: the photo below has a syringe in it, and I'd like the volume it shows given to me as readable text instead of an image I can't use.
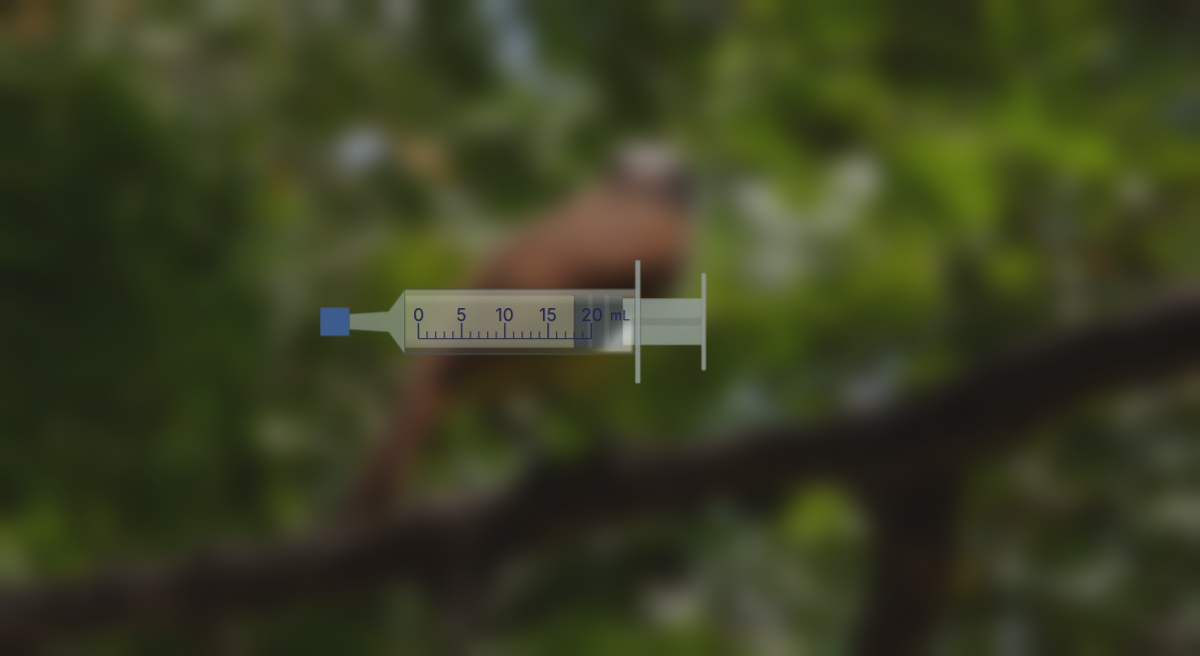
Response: 18 mL
